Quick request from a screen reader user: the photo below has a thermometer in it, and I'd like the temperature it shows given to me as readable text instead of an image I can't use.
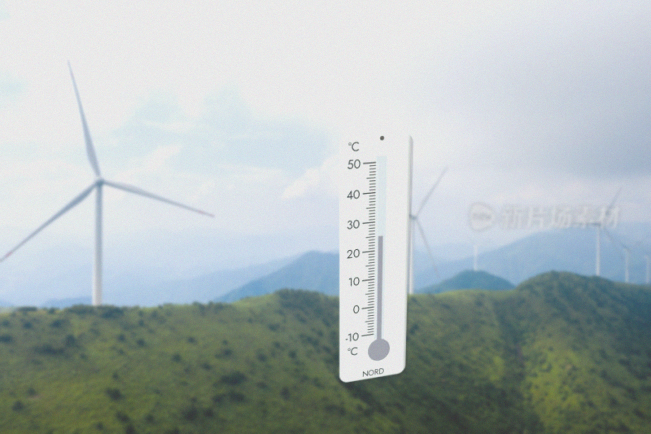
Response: 25 °C
